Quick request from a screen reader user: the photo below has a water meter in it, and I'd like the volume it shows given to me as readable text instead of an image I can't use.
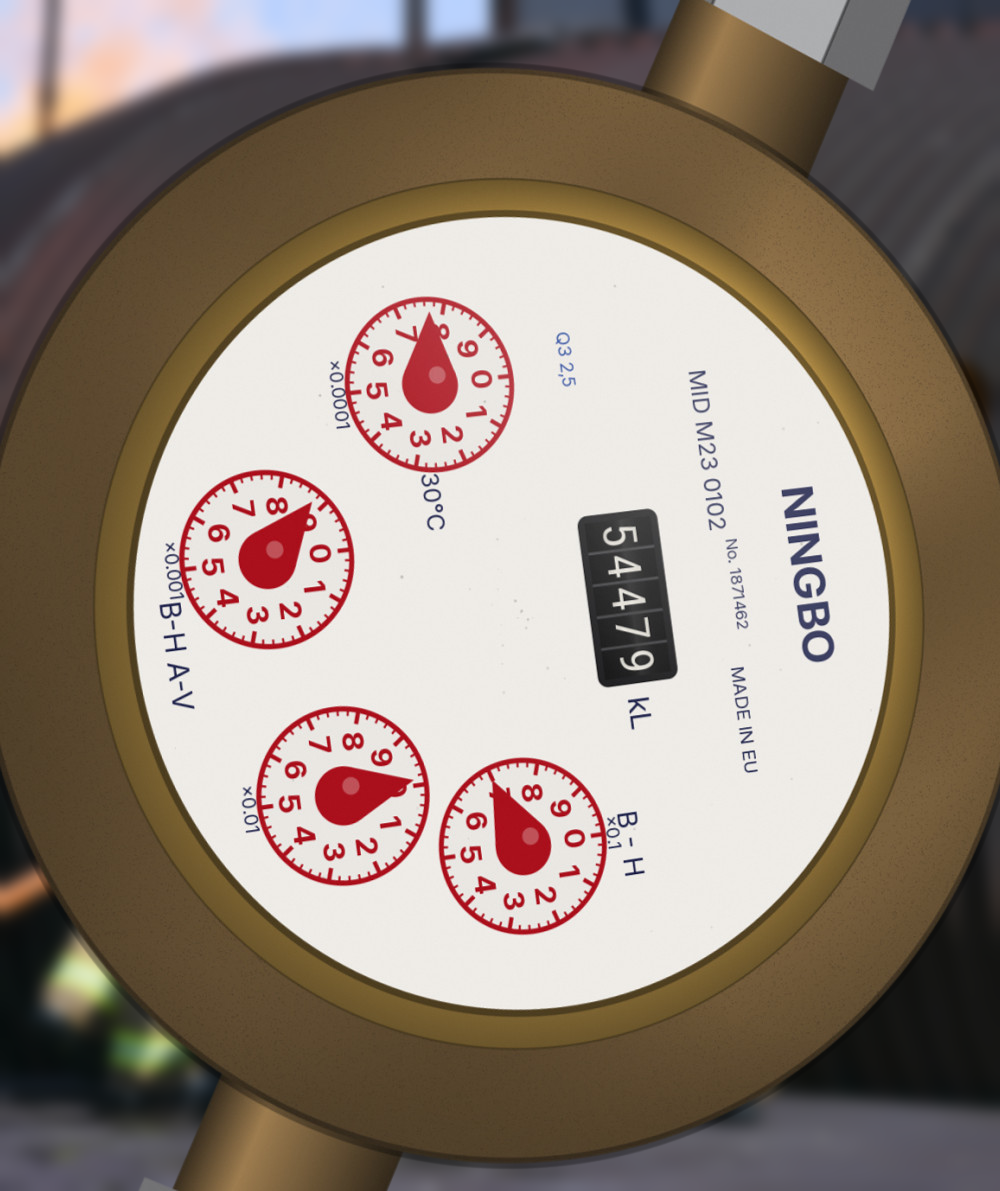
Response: 54479.6987 kL
